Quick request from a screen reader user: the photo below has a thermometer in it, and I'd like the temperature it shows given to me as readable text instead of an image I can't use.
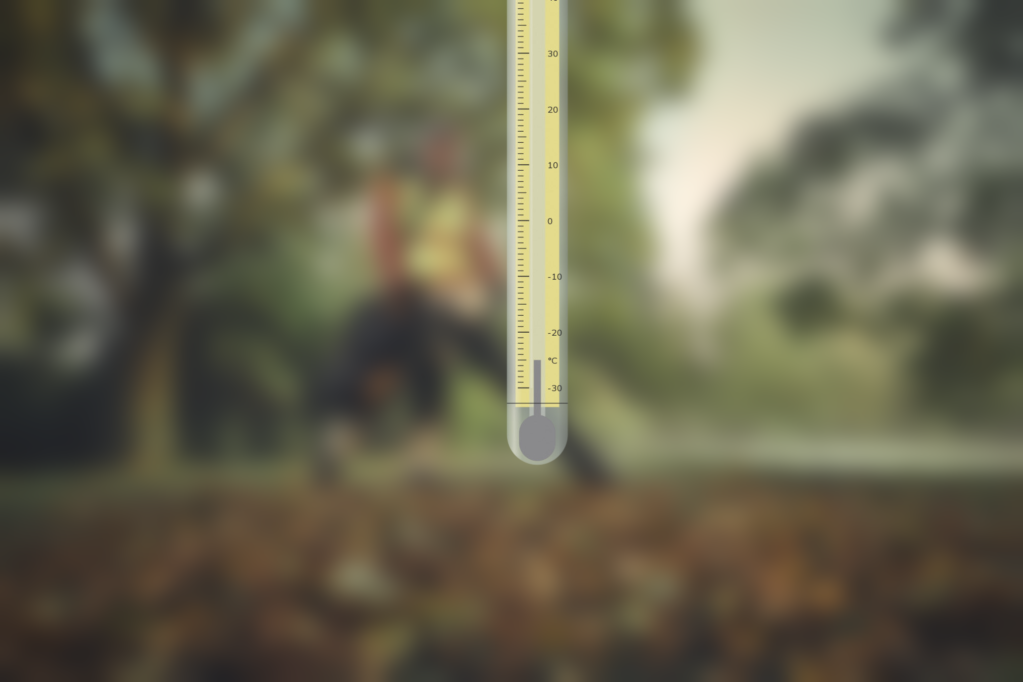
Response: -25 °C
